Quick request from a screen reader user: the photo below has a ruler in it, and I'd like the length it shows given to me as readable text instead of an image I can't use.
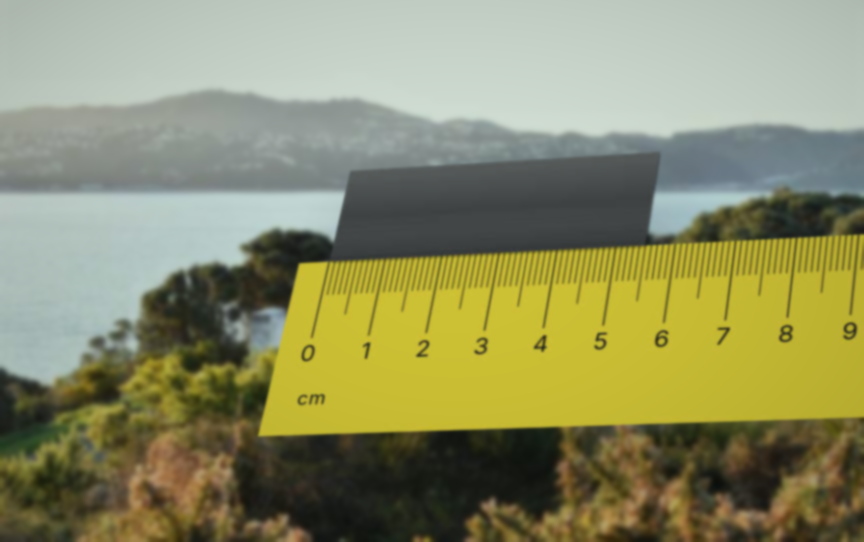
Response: 5.5 cm
